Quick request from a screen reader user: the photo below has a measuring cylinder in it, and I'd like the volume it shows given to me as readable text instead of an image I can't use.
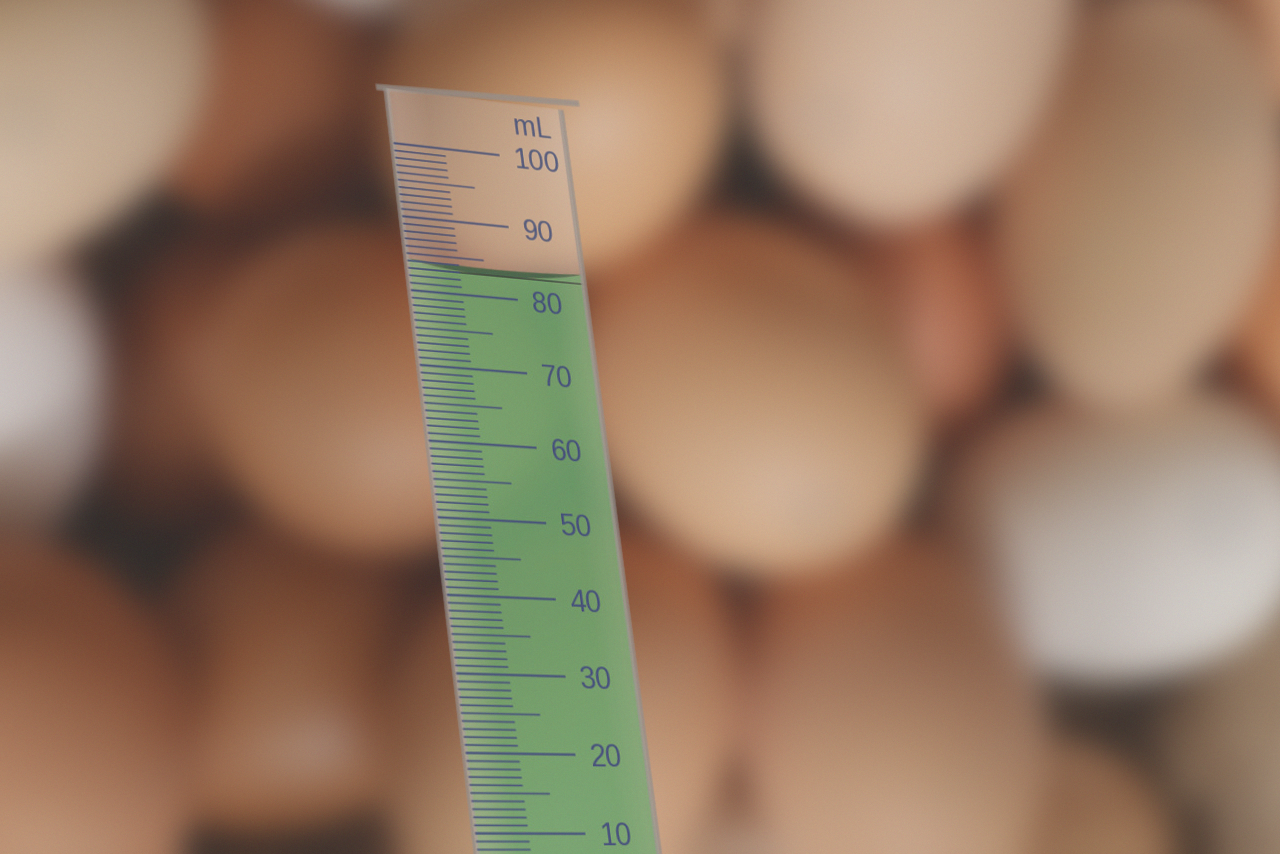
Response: 83 mL
